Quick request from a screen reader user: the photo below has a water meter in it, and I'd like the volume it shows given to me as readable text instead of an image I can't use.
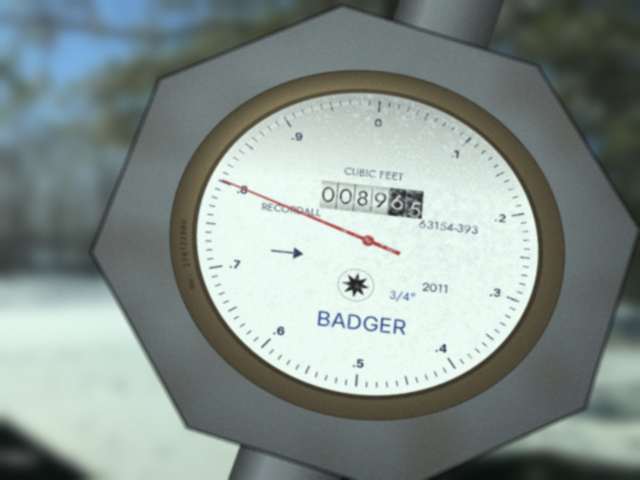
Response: 8964.80 ft³
